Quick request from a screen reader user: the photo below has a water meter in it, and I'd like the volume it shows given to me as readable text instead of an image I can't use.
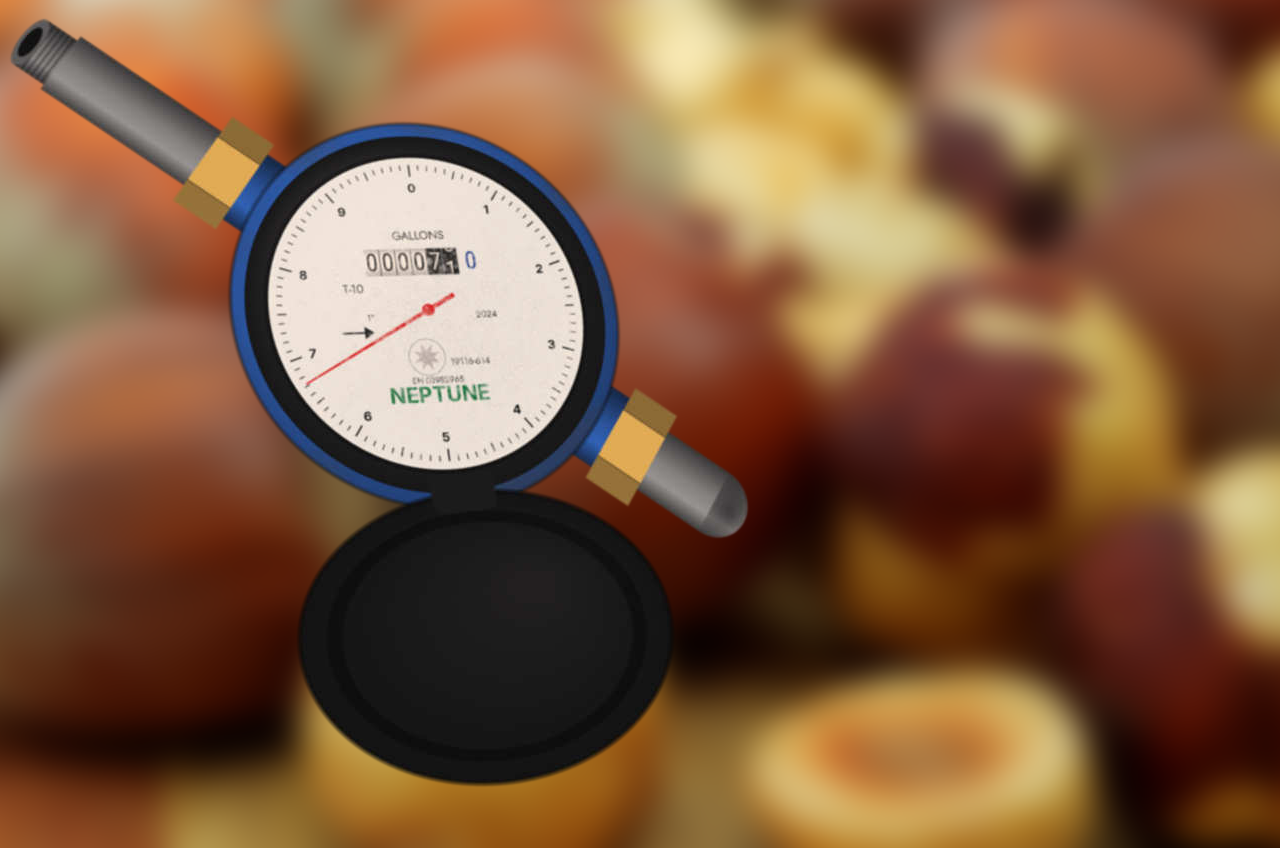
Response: 706.7 gal
